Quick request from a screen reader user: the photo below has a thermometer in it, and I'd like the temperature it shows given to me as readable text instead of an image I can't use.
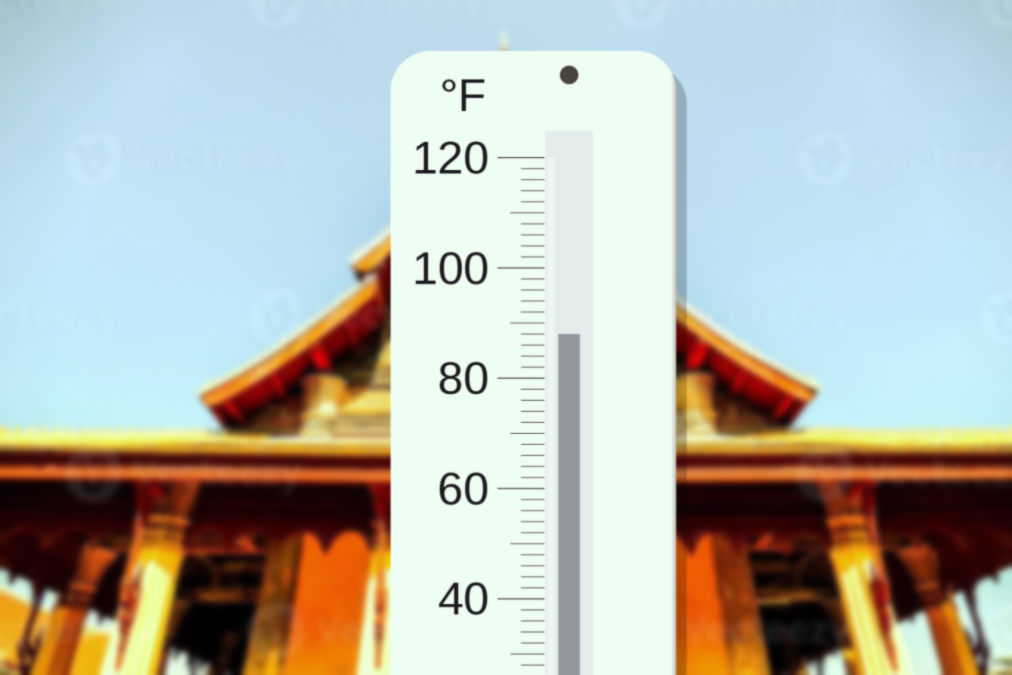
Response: 88 °F
